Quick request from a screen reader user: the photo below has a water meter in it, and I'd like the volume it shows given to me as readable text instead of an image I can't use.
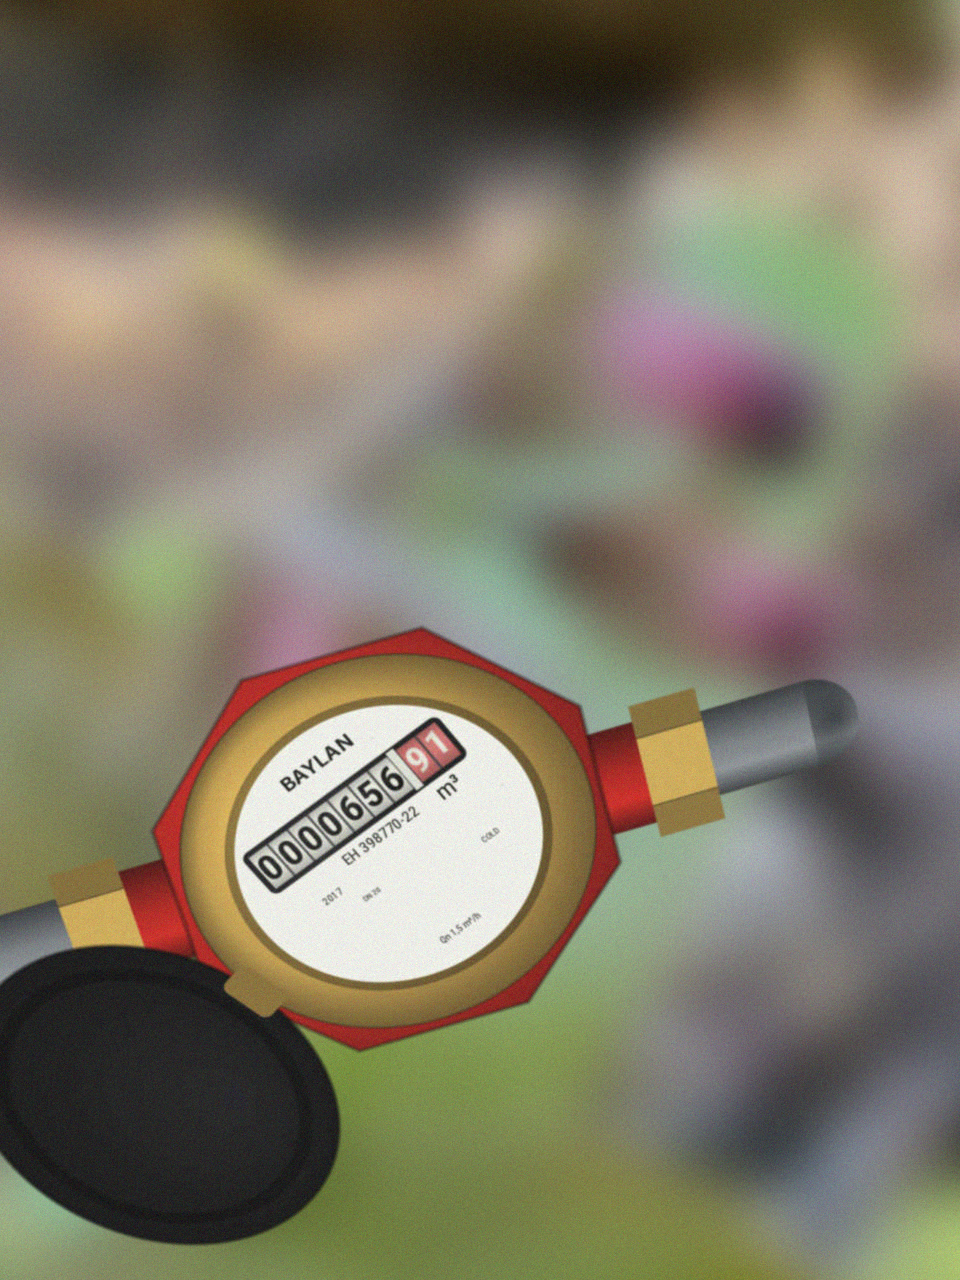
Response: 656.91 m³
